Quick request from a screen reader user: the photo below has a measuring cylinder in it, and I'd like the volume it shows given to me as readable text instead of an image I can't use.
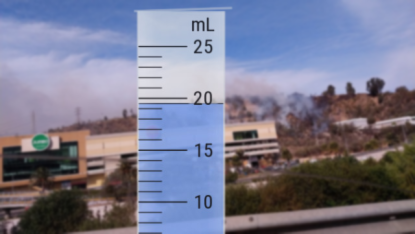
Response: 19.5 mL
